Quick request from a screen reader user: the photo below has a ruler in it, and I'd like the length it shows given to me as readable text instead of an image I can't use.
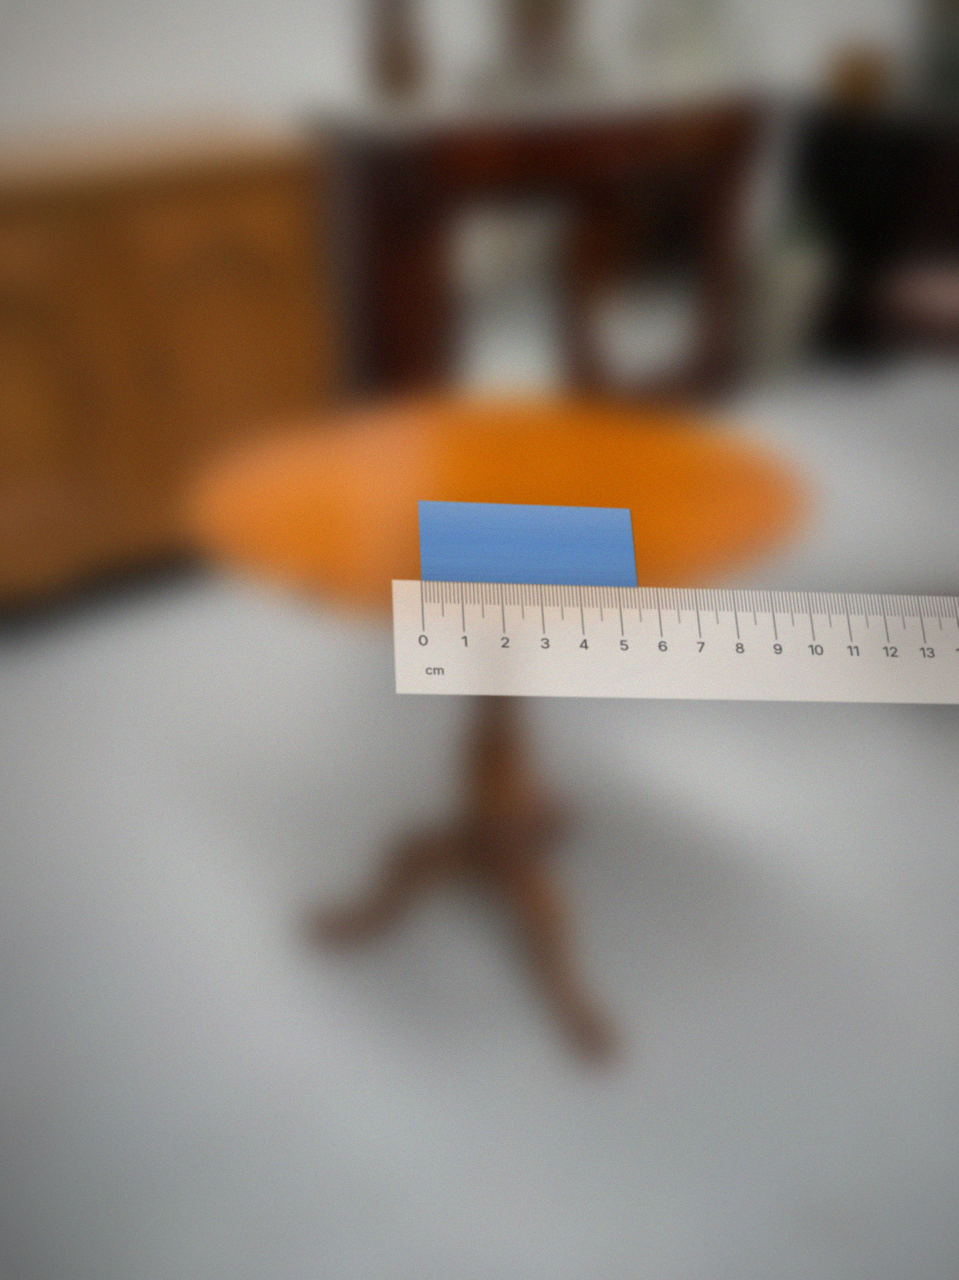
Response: 5.5 cm
